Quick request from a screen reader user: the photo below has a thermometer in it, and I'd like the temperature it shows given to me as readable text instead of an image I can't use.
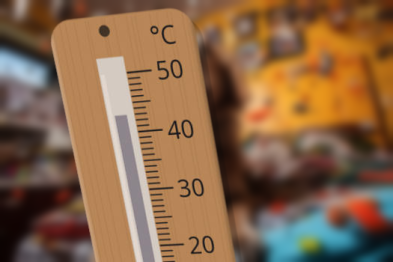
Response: 43 °C
